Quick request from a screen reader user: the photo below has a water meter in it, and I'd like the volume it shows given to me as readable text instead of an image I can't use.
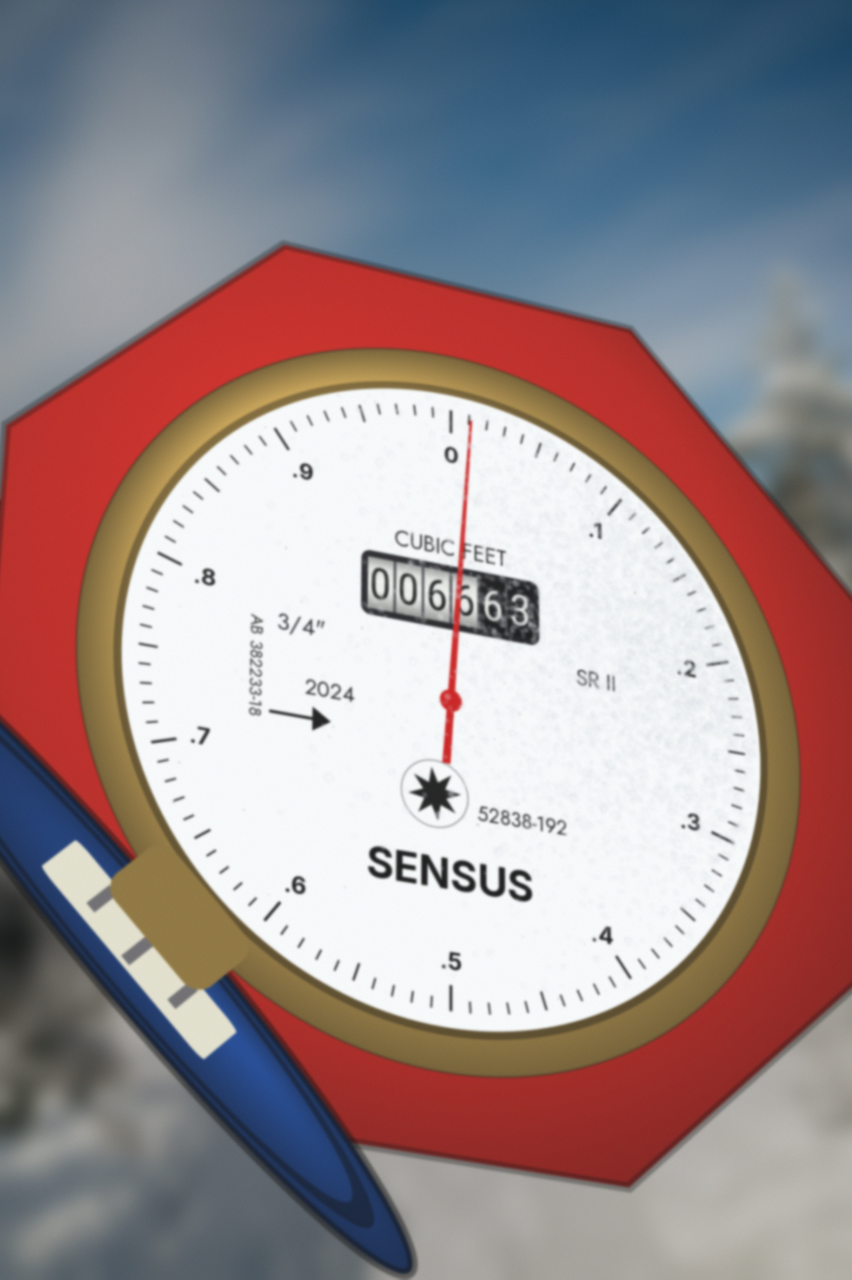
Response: 6663.01 ft³
